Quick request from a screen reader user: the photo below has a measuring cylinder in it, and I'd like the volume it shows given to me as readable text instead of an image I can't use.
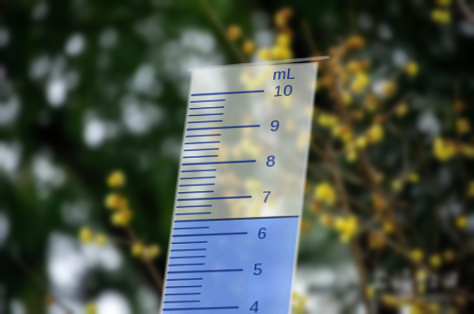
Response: 6.4 mL
